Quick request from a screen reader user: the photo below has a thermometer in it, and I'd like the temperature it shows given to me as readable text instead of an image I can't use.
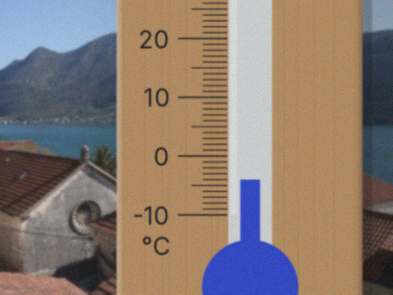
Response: -4 °C
